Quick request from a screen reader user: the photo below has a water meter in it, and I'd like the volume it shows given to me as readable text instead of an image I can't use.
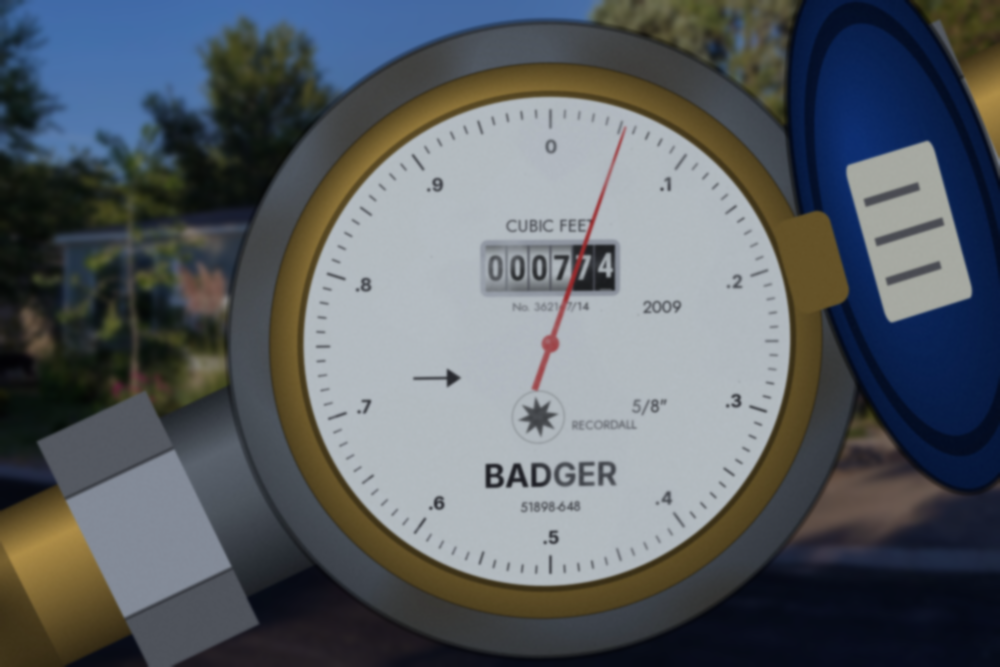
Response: 774.05 ft³
